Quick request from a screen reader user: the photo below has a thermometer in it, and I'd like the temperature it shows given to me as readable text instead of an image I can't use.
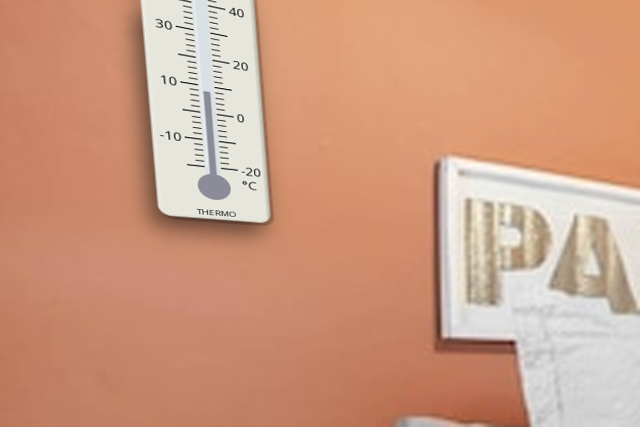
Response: 8 °C
